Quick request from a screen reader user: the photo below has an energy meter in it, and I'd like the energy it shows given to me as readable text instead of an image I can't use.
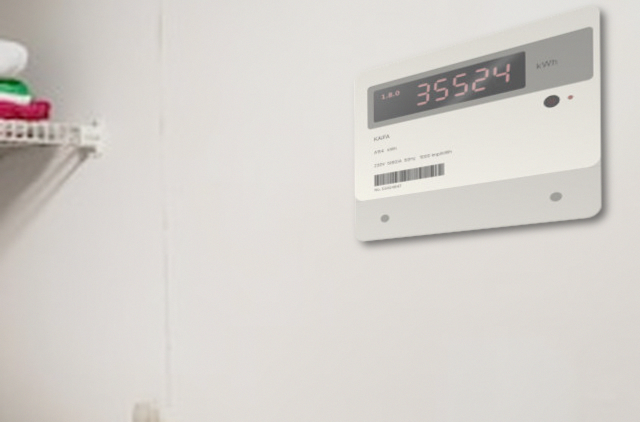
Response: 35524 kWh
